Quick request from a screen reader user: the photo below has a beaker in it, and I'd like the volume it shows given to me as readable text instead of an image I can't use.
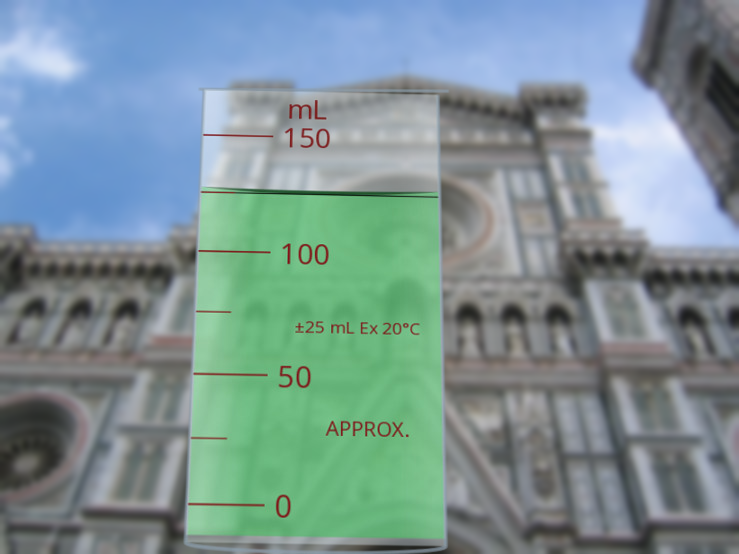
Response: 125 mL
